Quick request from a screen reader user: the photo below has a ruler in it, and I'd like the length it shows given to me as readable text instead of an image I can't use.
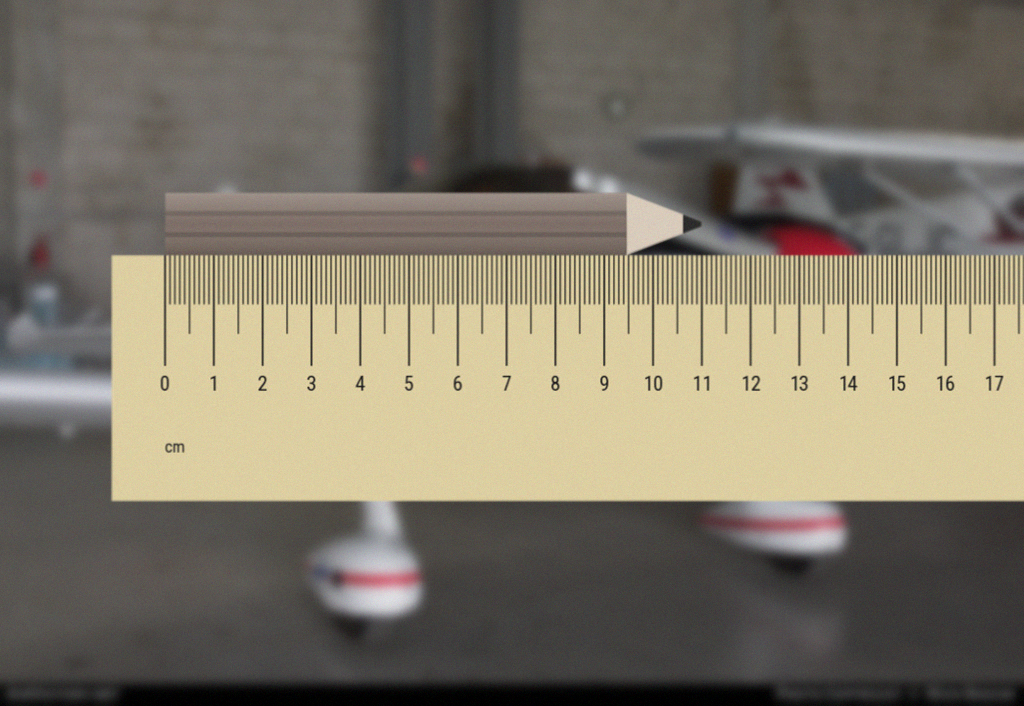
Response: 11 cm
